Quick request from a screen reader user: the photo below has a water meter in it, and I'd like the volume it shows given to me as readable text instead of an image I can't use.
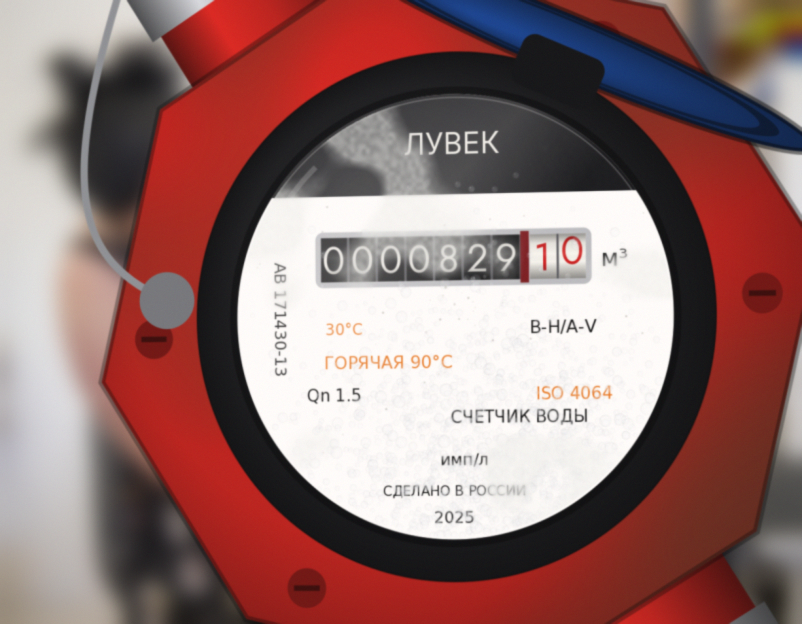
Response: 829.10 m³
